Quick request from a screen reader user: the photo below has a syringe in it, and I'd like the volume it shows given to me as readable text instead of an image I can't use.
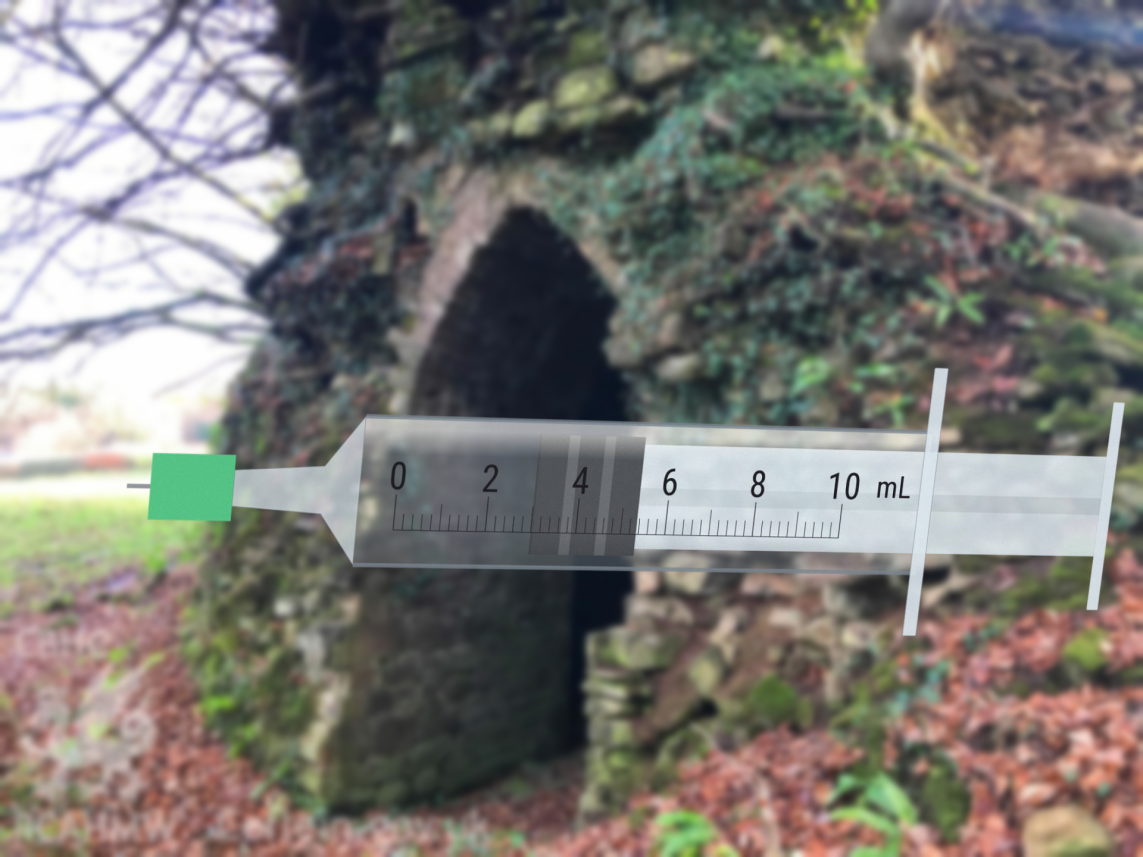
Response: 3 mL
